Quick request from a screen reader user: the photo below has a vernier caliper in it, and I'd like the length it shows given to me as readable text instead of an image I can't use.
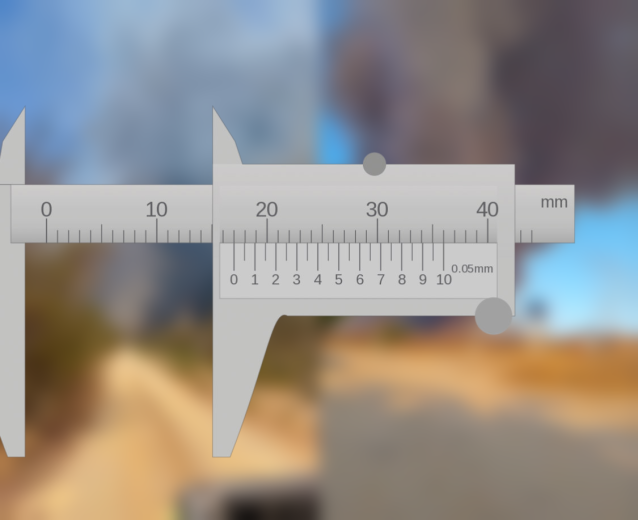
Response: 17.0 mm
